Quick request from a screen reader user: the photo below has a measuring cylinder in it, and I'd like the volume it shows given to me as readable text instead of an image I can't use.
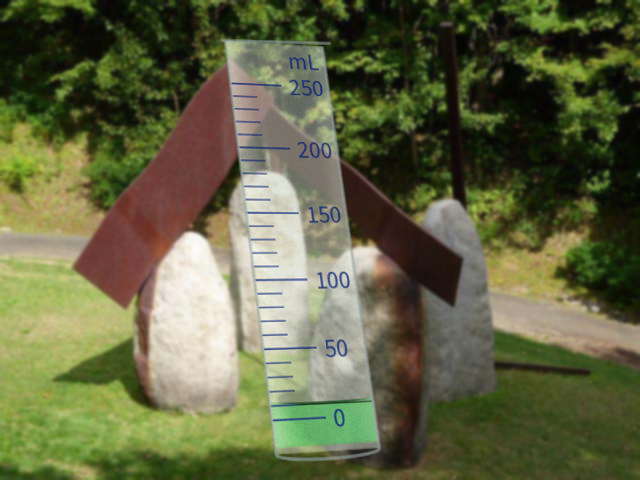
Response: 10 mL
